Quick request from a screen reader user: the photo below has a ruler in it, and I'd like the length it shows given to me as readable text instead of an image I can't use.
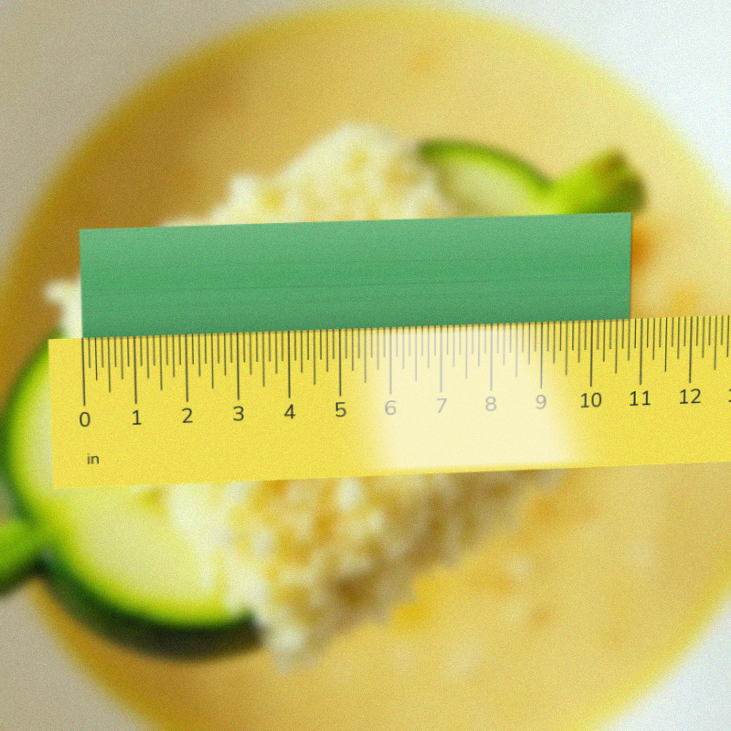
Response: 10.75 in
